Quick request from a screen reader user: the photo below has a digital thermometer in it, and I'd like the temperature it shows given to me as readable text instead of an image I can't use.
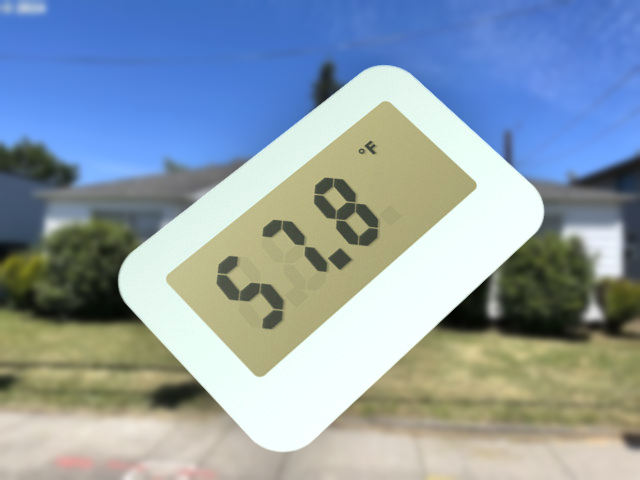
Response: 57.8 °F
